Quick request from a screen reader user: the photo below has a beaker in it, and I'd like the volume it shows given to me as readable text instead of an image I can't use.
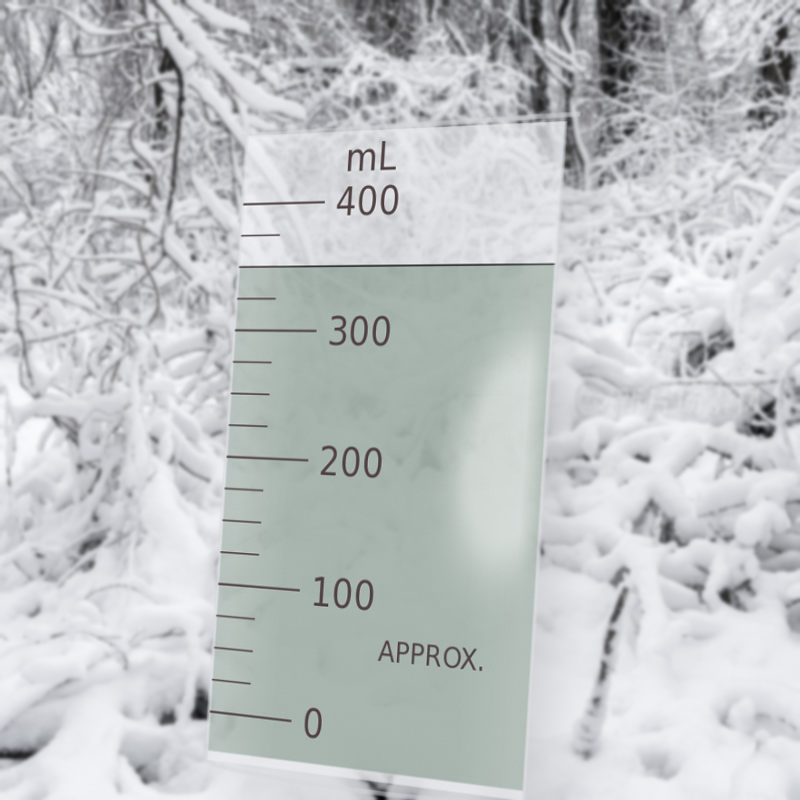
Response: 350 mL
